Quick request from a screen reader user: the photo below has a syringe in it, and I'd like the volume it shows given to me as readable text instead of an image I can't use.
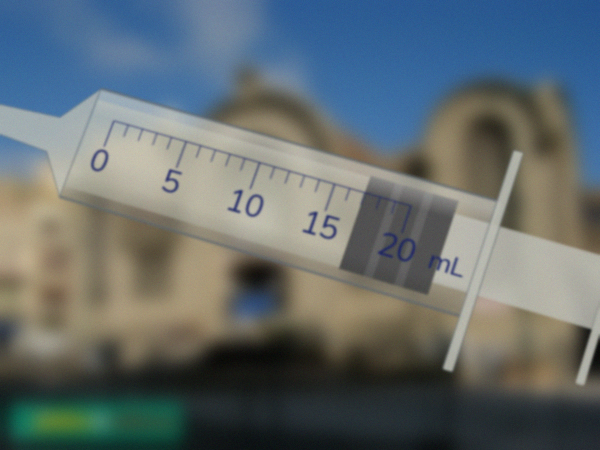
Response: 17 mL
